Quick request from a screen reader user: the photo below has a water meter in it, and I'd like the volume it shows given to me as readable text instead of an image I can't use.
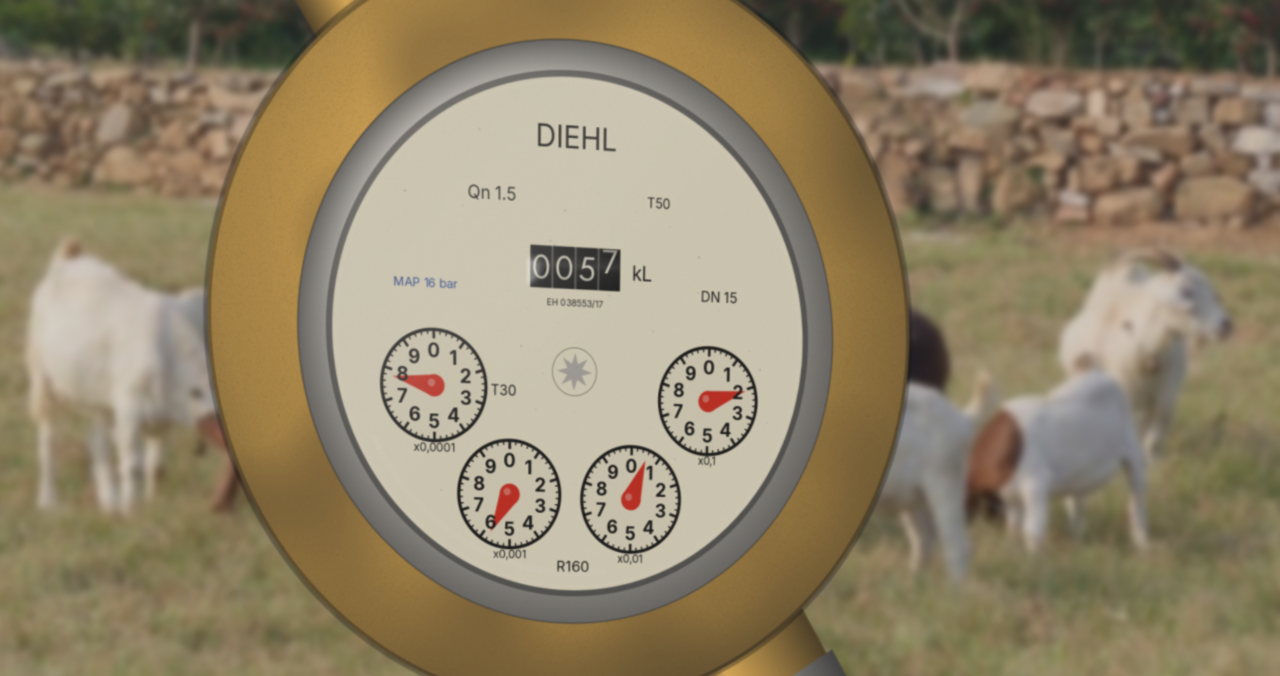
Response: 57.2057 kL
